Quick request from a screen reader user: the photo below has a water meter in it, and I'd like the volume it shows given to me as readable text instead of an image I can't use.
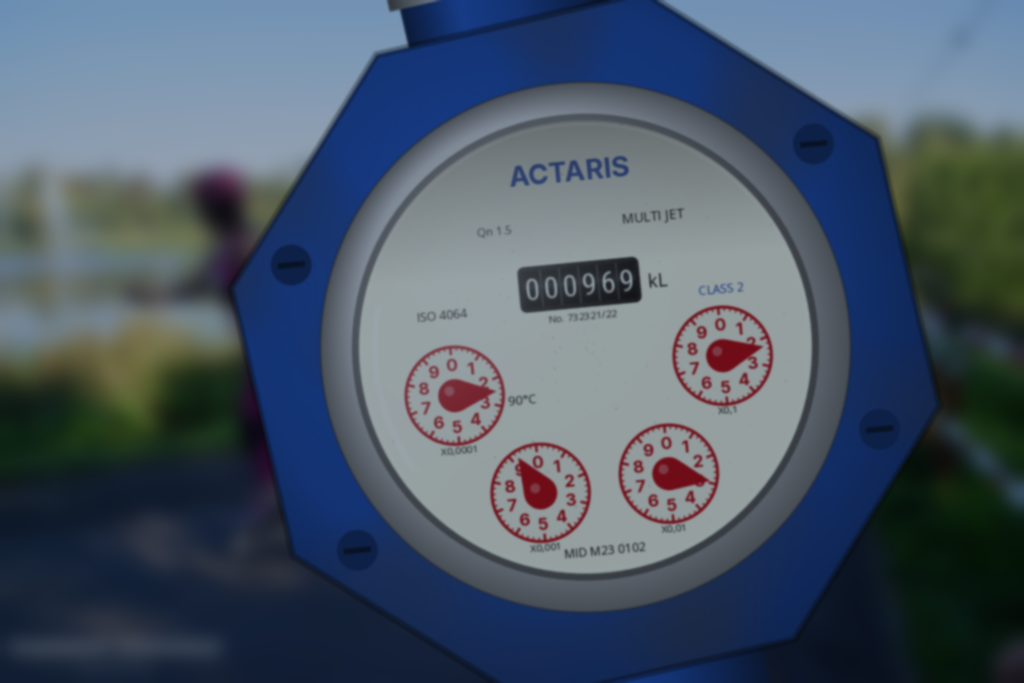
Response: 969.2292 kL
